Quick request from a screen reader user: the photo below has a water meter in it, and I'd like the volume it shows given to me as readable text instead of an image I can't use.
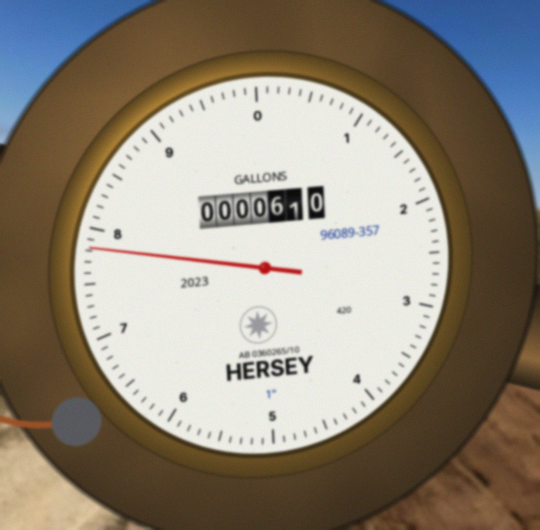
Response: 607.8 gal
